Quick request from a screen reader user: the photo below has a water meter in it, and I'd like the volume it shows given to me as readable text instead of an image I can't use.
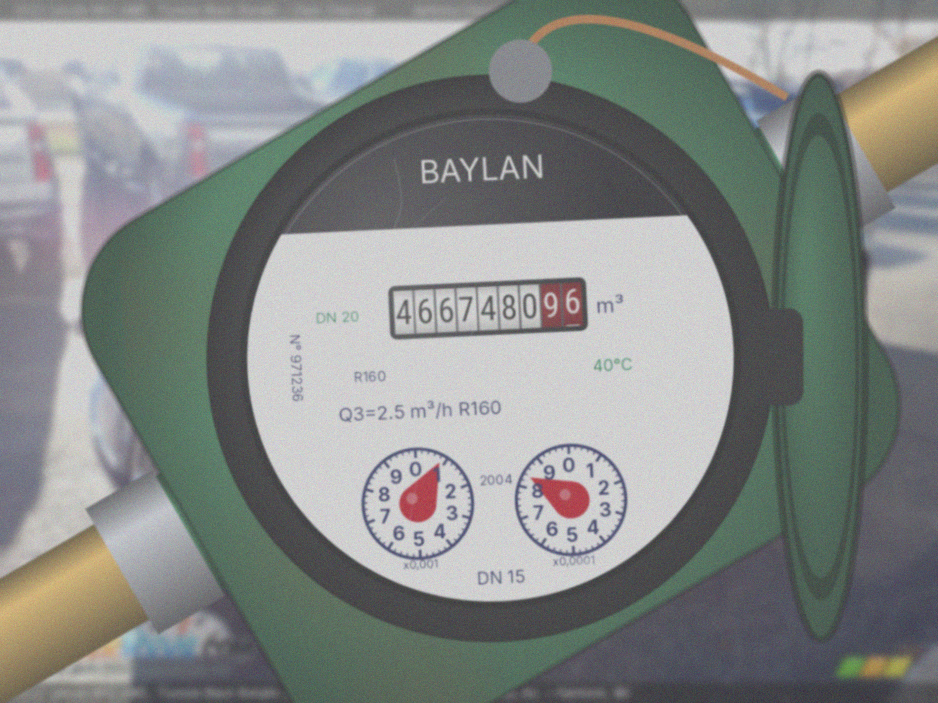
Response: 4667480.9608 m³
